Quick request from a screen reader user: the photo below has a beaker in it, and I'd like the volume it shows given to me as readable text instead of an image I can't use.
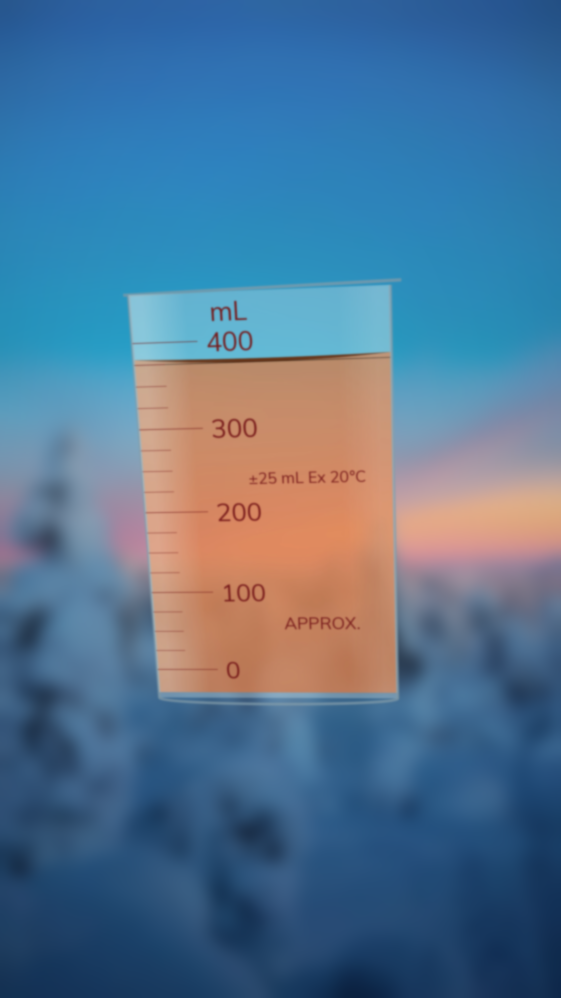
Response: 375 mL
